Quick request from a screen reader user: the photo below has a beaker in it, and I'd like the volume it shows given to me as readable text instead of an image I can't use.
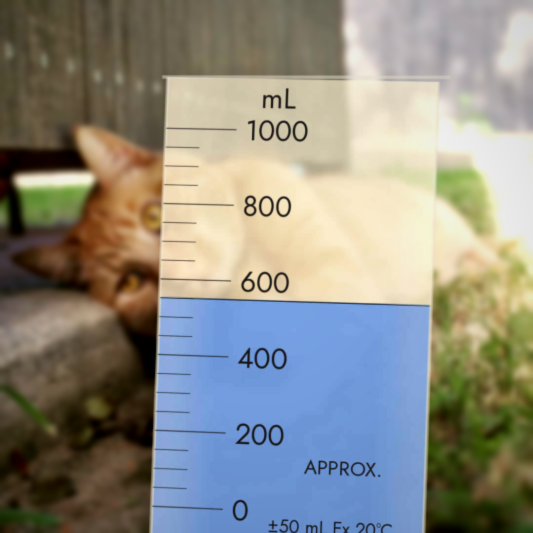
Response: 550 mL
